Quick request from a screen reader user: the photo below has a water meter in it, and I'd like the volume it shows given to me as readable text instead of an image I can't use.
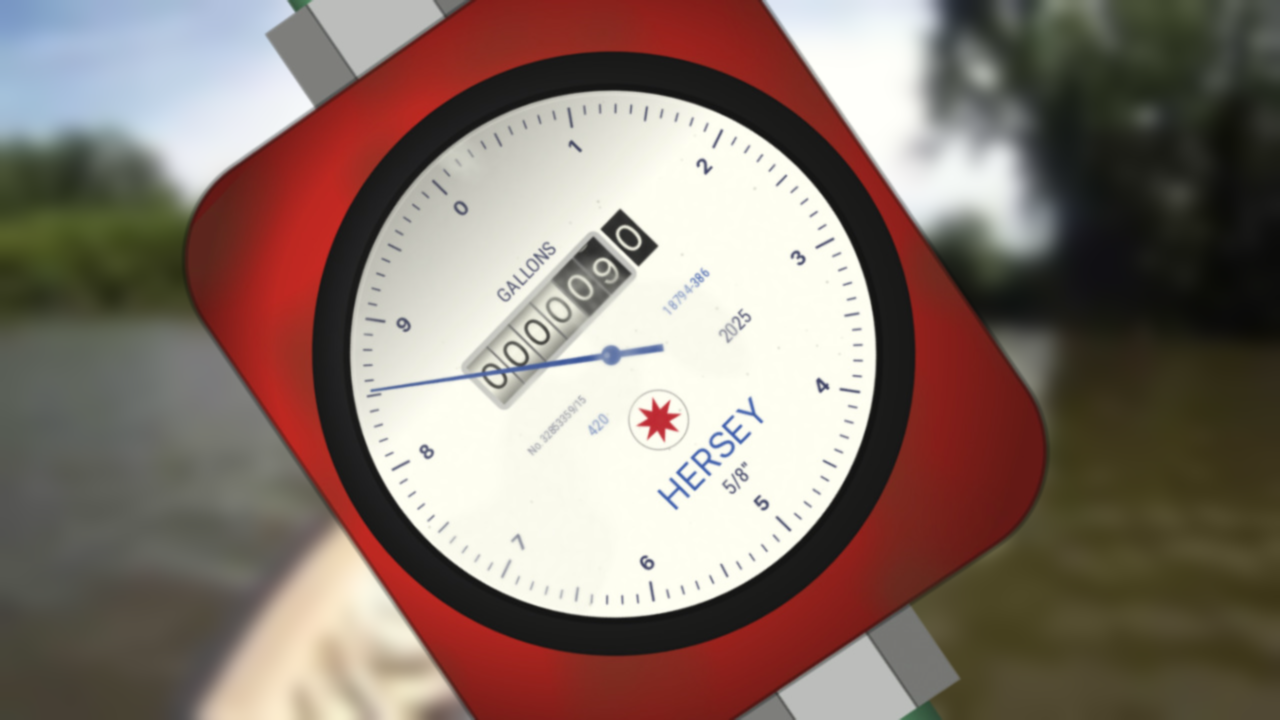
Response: 88.5 gal
